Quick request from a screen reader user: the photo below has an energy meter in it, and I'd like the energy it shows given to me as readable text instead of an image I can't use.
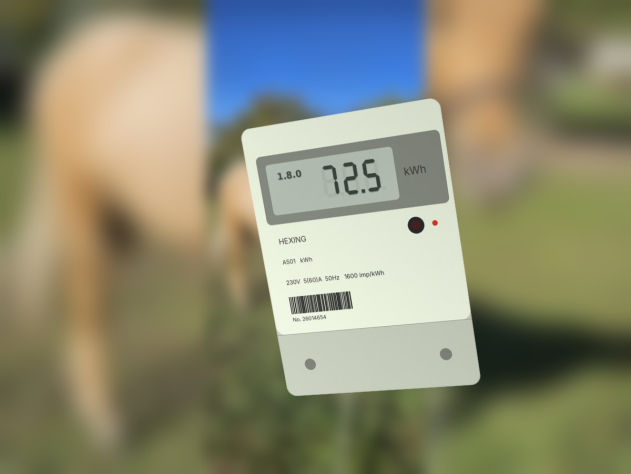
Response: 72.5 kWh
